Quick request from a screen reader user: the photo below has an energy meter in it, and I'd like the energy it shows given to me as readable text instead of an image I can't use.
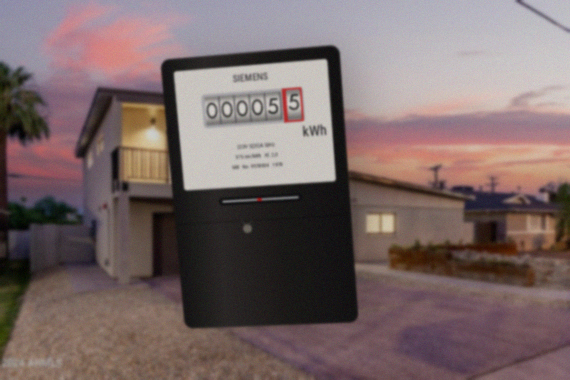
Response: 5.5 kWh
